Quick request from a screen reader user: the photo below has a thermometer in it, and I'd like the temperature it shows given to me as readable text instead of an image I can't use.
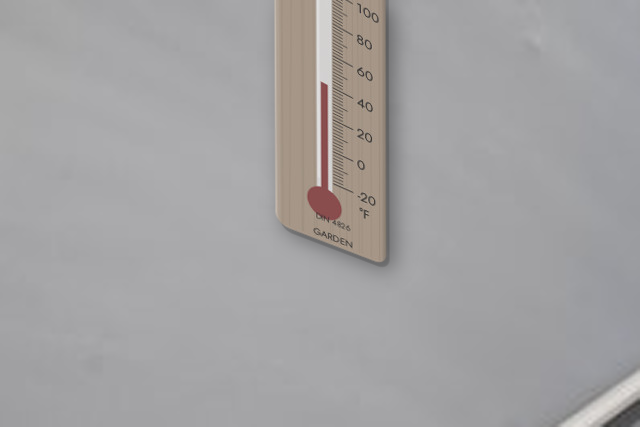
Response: 40 °F
